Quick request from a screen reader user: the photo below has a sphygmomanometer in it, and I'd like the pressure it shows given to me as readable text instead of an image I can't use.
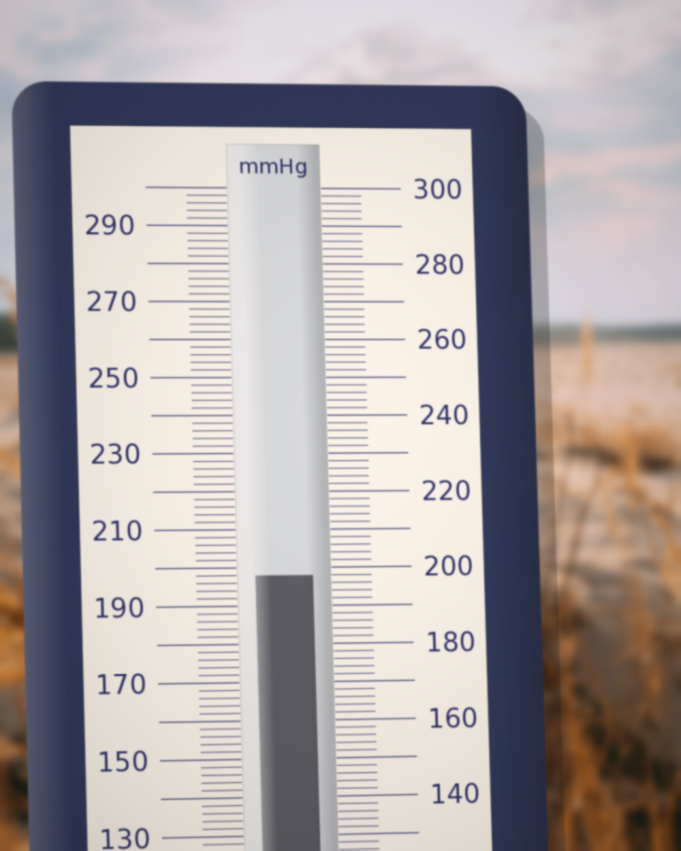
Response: 198 mmHg
